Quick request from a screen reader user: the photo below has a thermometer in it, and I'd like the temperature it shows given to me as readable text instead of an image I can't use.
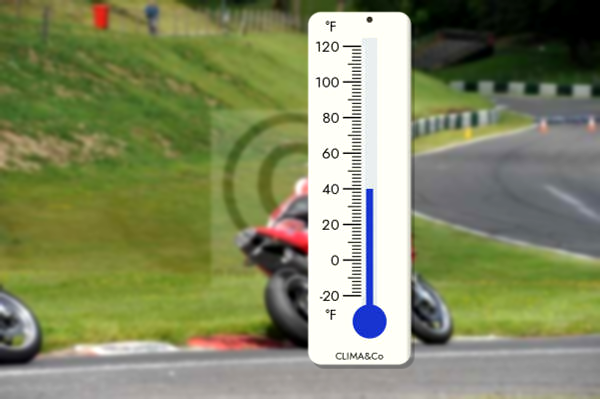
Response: 40 °F
